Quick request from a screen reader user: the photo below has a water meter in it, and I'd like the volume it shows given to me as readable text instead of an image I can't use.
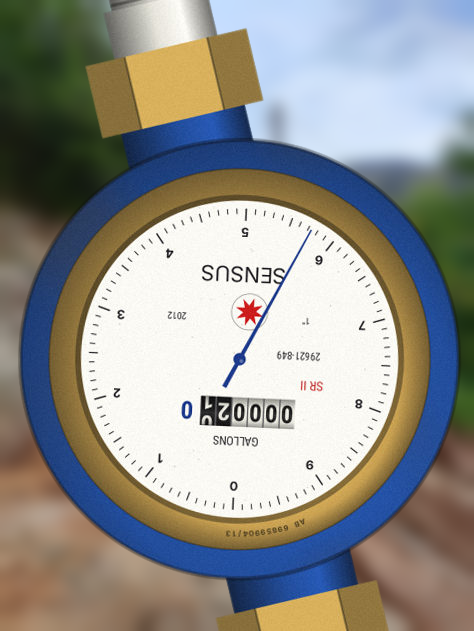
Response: 205.7 gal
